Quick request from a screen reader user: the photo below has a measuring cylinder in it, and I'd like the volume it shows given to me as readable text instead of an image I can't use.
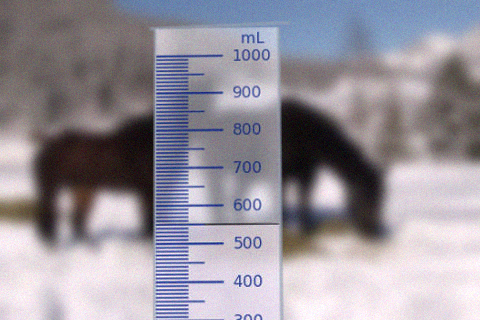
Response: 550 mL
